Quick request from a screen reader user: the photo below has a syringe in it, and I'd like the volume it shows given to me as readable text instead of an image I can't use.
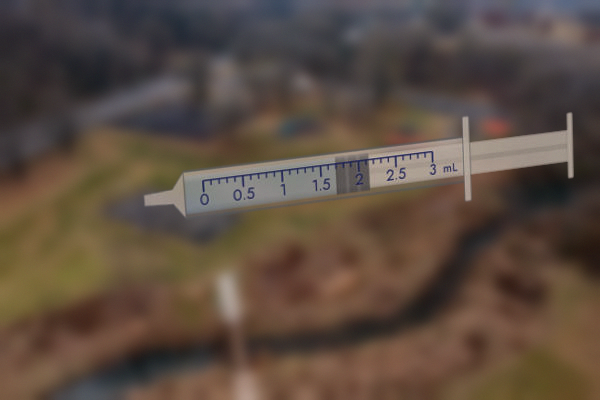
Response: 1.7 mL
